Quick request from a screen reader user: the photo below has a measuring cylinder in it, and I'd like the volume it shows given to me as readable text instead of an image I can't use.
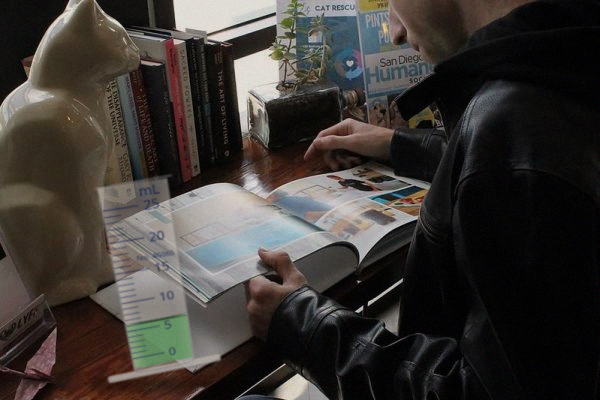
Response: 6 mL
